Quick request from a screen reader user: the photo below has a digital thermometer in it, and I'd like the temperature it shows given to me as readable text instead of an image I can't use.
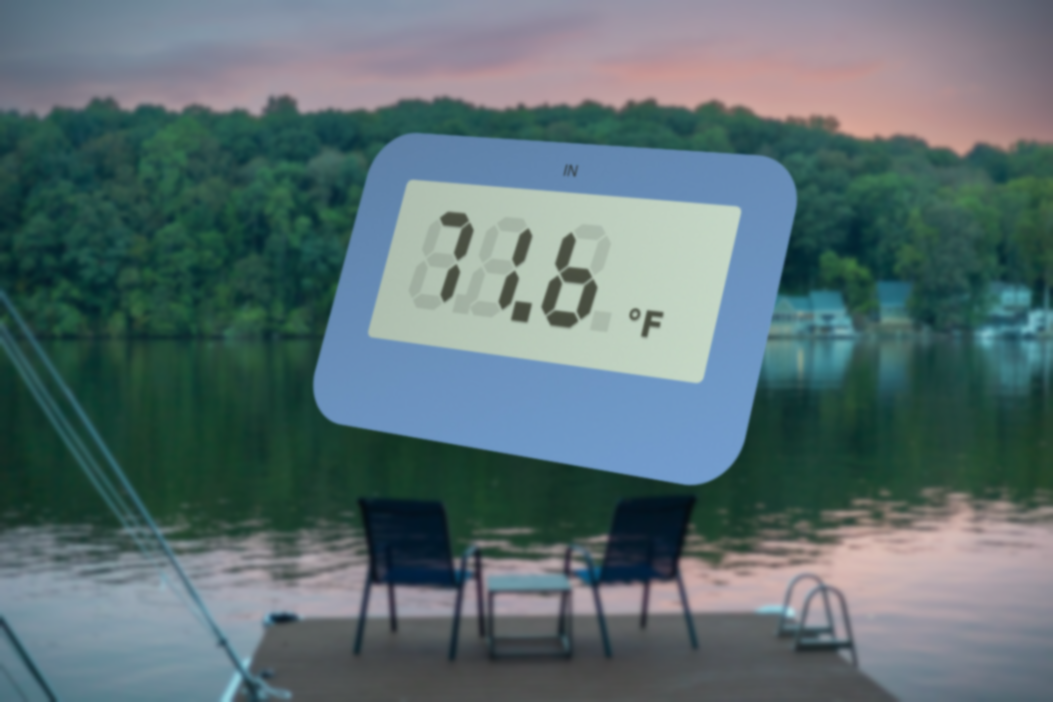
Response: 71.6 °F
